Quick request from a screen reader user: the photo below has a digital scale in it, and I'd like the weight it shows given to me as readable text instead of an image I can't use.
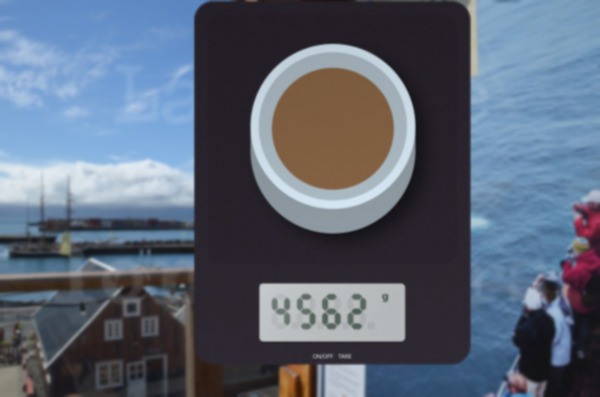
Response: 4562 g
